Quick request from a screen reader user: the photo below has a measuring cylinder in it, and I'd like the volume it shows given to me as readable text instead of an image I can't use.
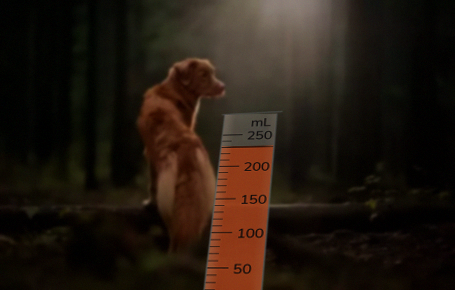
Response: 230 mL
